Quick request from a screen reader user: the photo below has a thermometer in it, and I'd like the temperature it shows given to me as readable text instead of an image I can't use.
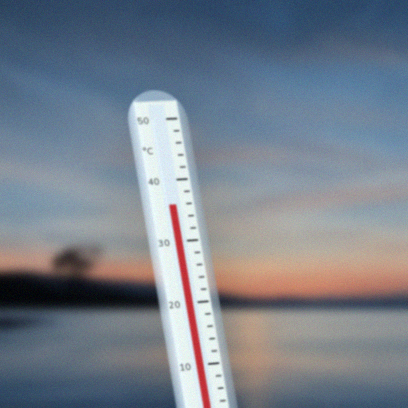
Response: 36 °C
